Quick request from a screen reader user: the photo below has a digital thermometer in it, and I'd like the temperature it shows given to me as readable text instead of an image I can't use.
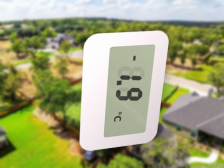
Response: -1.9 °C
